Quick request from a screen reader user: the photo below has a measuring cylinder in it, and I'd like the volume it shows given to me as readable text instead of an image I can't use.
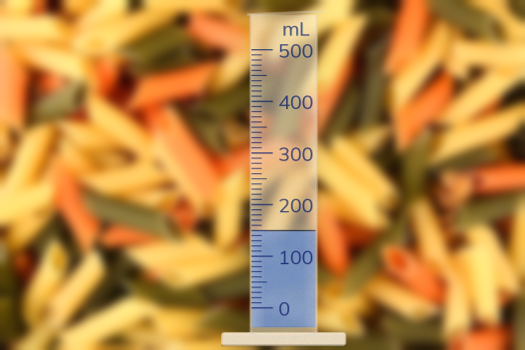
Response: 150 mL
